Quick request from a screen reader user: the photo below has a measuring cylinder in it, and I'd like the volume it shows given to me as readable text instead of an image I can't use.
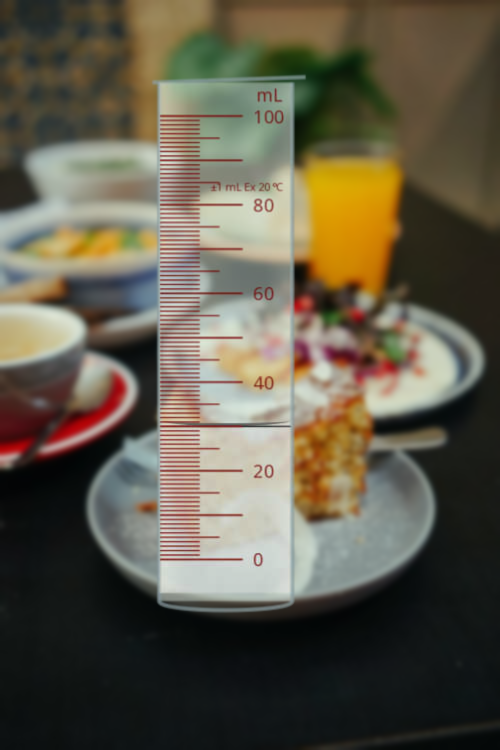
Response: 30 mL
